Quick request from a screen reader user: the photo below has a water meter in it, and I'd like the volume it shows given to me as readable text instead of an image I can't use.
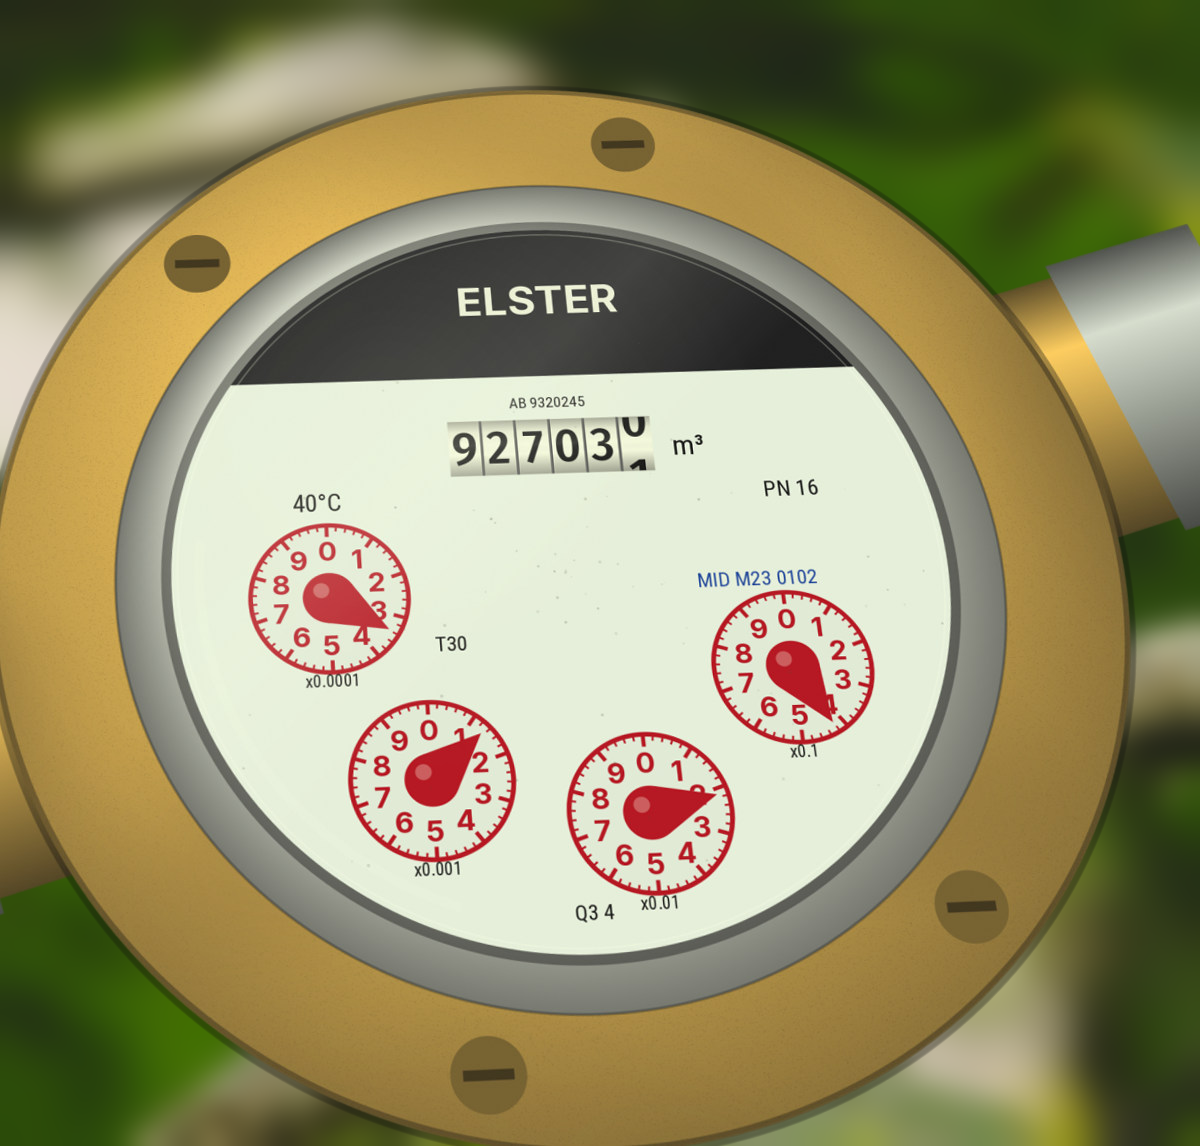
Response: 927030.4213 m³
